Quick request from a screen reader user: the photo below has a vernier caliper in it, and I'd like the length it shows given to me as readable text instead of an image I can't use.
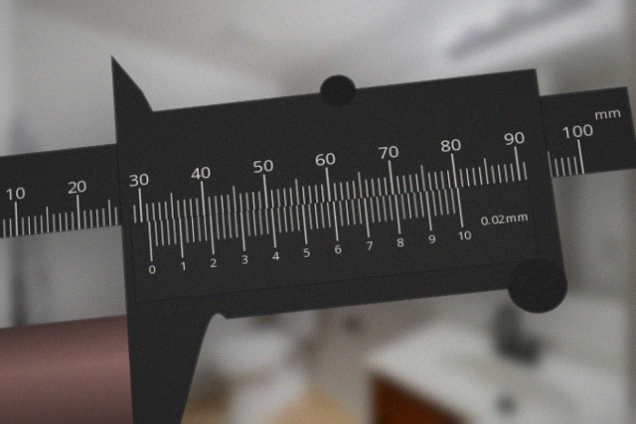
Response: 31.2 mm
